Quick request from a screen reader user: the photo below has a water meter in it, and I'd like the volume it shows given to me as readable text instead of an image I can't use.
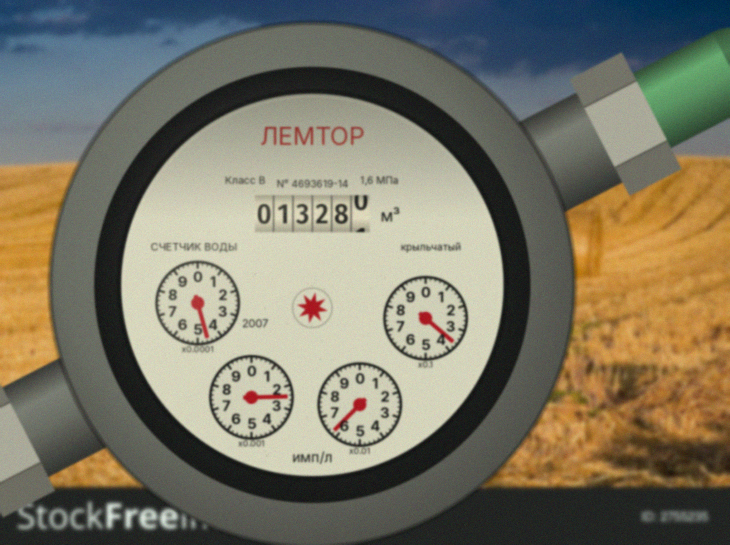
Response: 13280.3624 m³
